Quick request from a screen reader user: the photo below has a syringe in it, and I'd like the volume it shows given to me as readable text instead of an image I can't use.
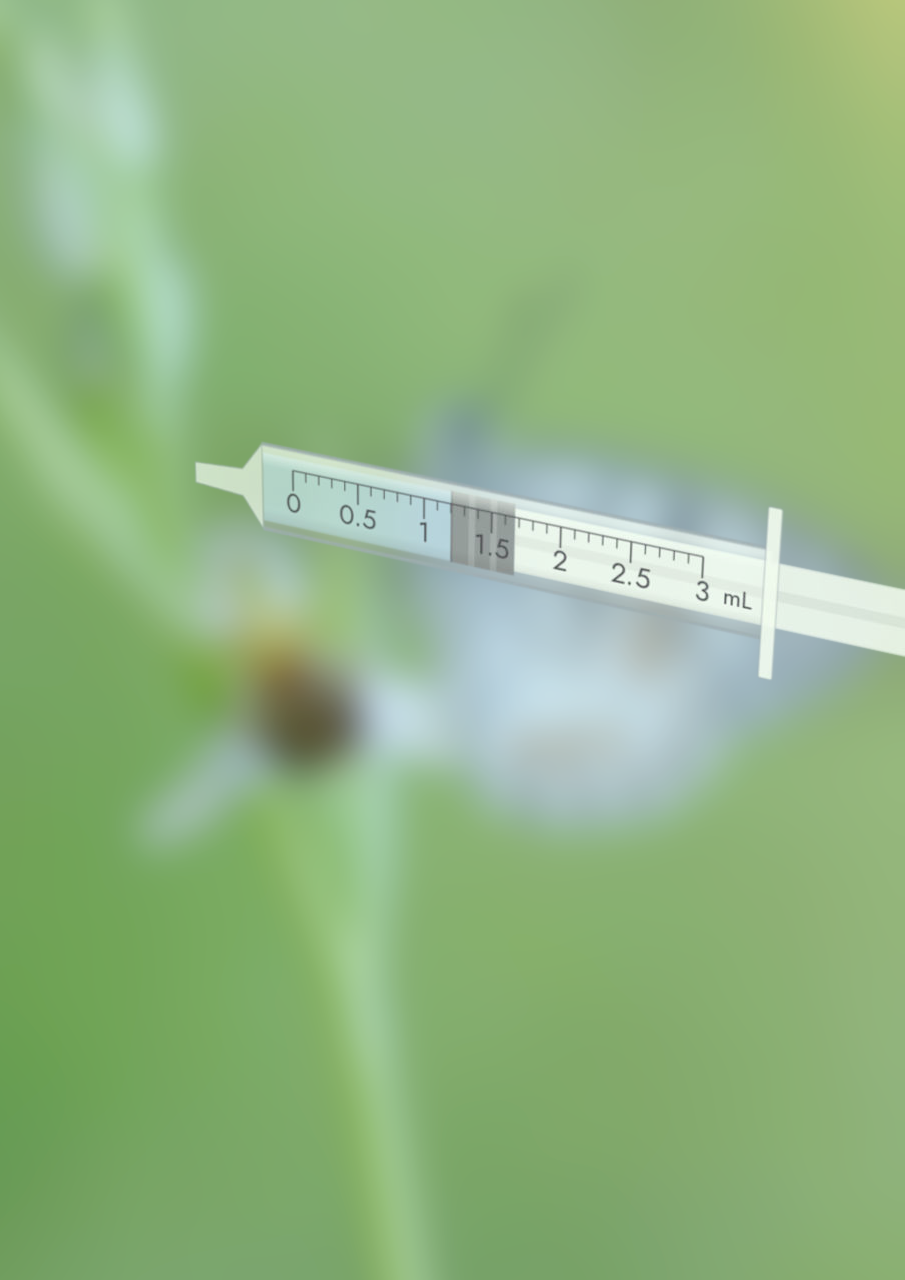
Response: 1.2 mL
